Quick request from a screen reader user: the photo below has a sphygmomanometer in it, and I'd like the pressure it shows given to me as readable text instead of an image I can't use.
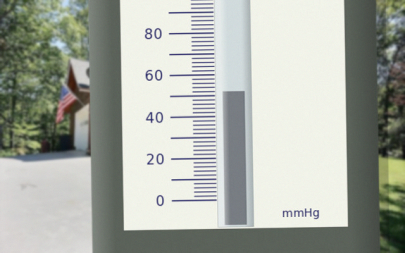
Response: 52 mmHg
